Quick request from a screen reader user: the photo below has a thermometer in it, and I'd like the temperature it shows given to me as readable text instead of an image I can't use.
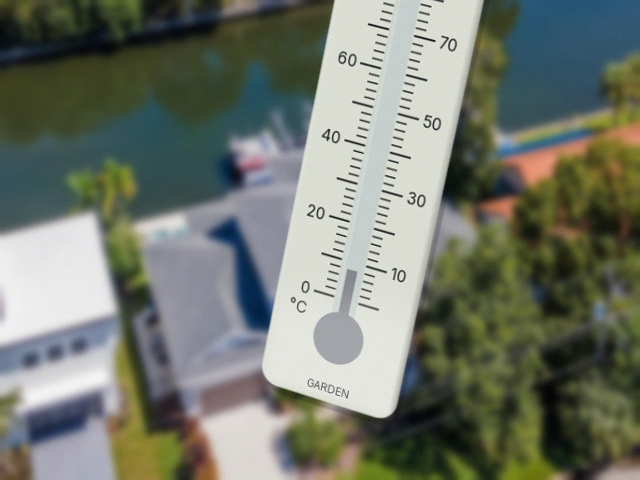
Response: 8 °C
